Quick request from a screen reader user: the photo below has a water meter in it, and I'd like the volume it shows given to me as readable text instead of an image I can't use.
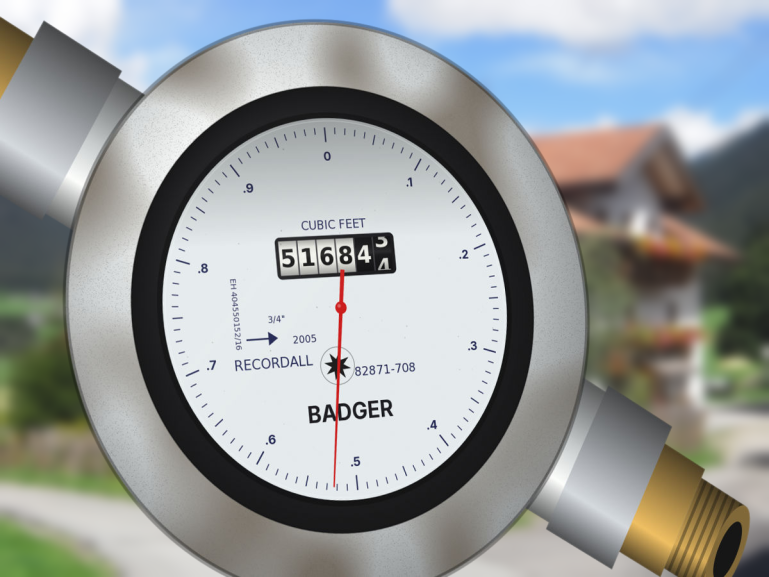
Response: 516843.52 ft³
